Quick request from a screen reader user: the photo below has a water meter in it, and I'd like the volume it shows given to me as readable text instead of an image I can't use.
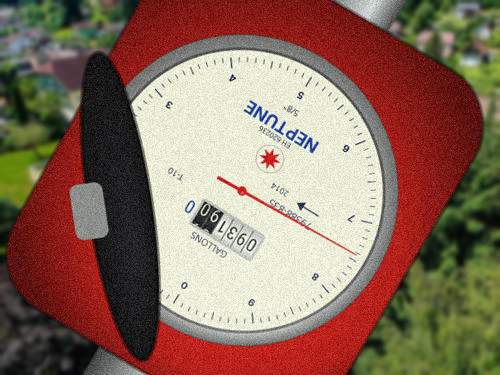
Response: 931897.4 gal
